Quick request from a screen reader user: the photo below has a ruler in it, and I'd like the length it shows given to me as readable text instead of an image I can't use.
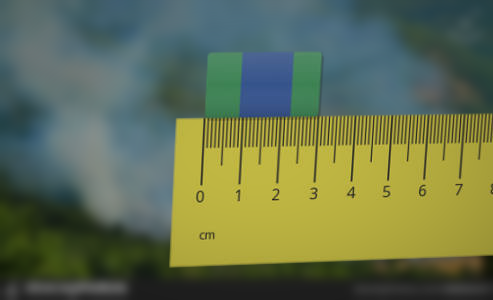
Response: 3 cm
